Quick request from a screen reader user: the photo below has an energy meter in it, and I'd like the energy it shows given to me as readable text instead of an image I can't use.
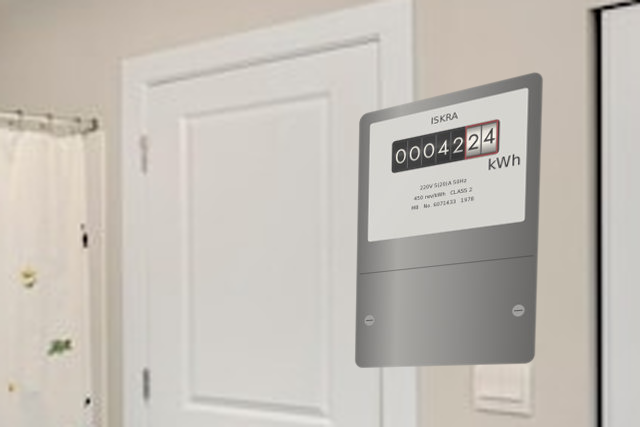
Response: 42.24 kWh
